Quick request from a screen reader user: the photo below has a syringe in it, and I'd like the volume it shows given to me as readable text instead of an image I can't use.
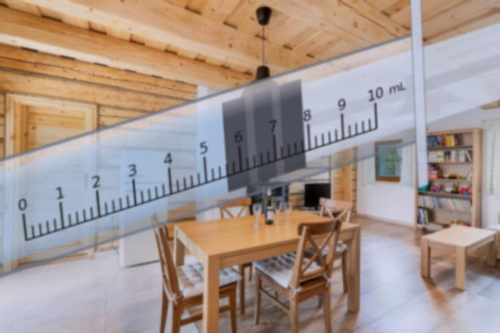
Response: 5.6 mL
